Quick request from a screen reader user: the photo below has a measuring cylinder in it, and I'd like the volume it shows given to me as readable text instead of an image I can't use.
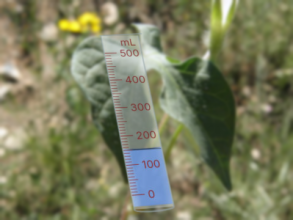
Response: 150 mL
